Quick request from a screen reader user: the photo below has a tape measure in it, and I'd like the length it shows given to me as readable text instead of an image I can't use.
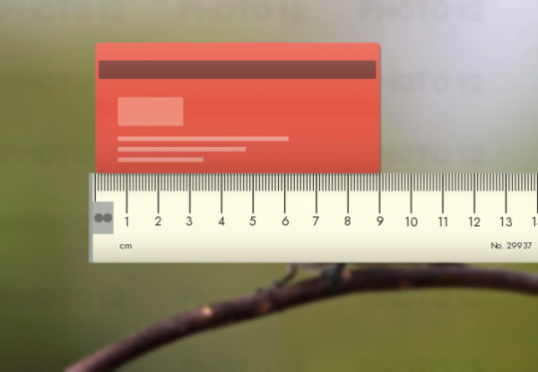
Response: 9 cm
